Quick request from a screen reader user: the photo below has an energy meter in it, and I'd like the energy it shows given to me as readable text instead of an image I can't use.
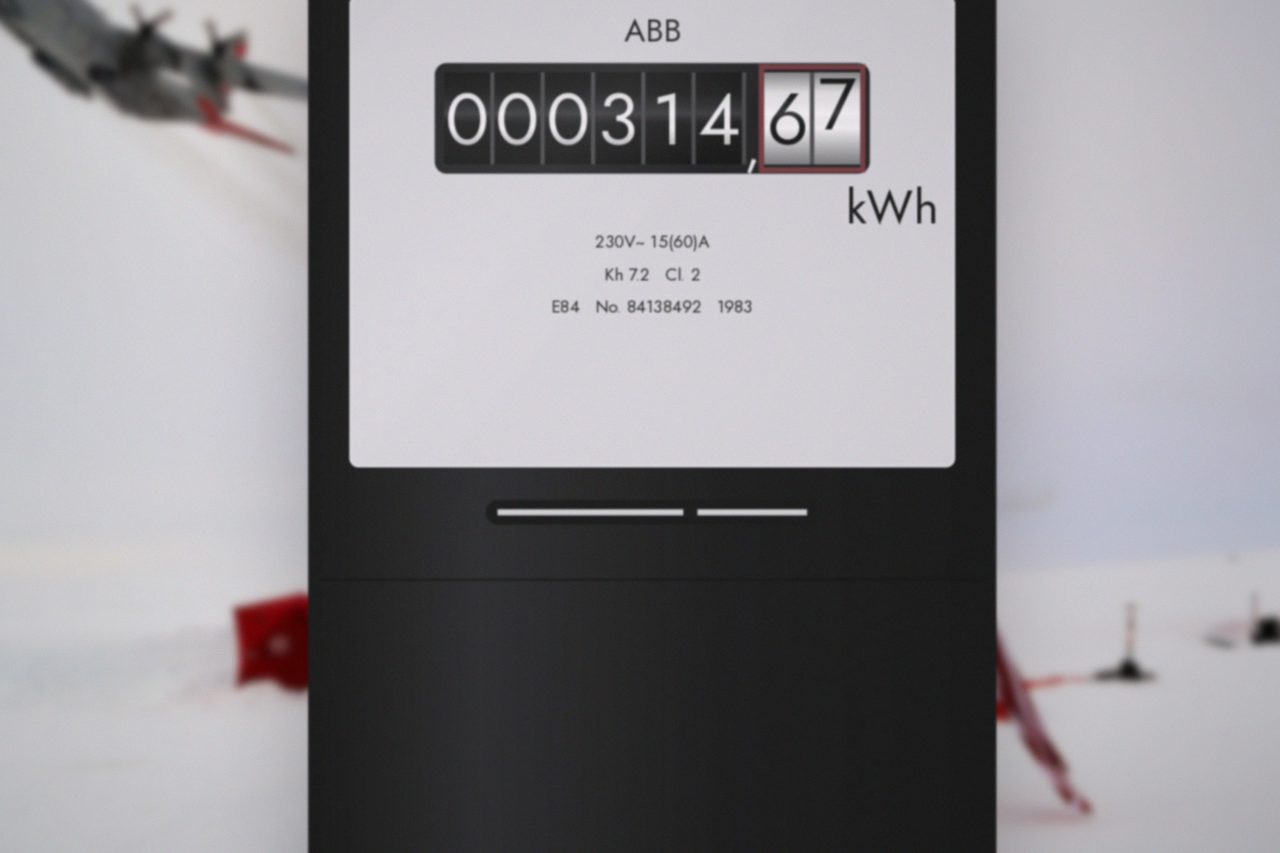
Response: 314.67 kWh
